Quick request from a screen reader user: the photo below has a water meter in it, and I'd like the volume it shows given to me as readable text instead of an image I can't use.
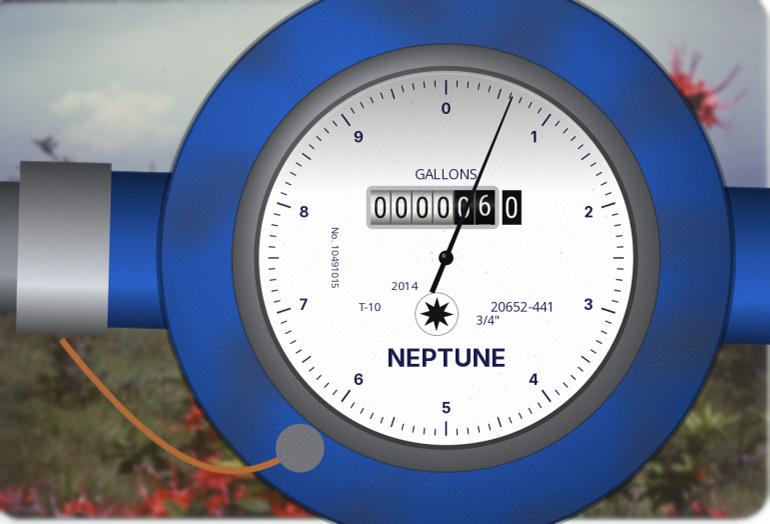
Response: 60.6 gal
